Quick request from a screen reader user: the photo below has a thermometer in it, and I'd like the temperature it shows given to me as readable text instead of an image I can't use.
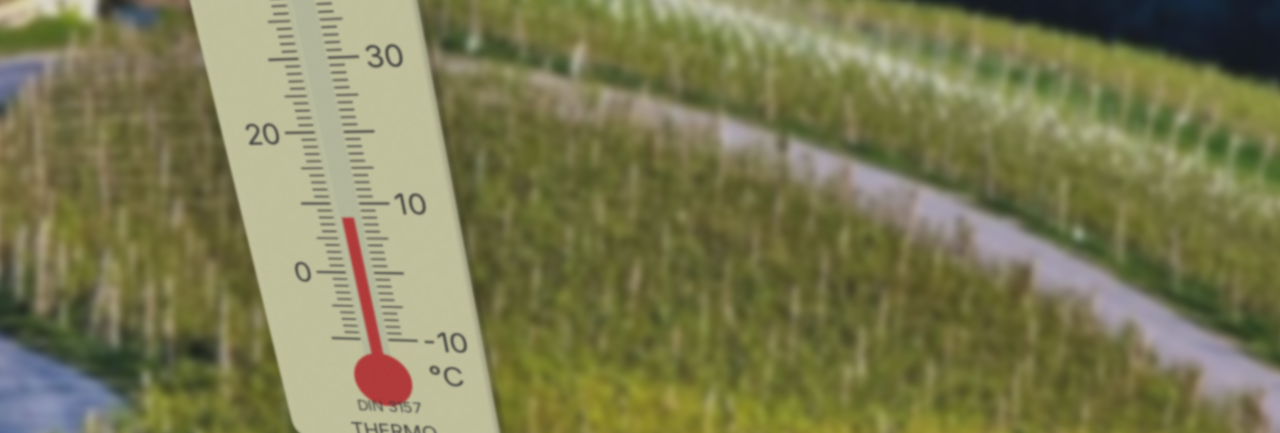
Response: 8 °C
